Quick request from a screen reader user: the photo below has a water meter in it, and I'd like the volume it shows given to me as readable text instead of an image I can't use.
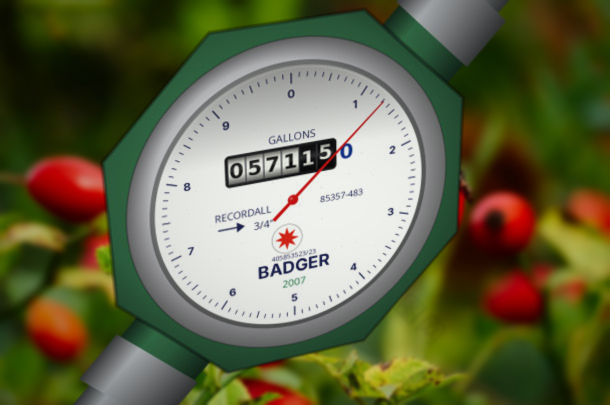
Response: 571151.3 gal
